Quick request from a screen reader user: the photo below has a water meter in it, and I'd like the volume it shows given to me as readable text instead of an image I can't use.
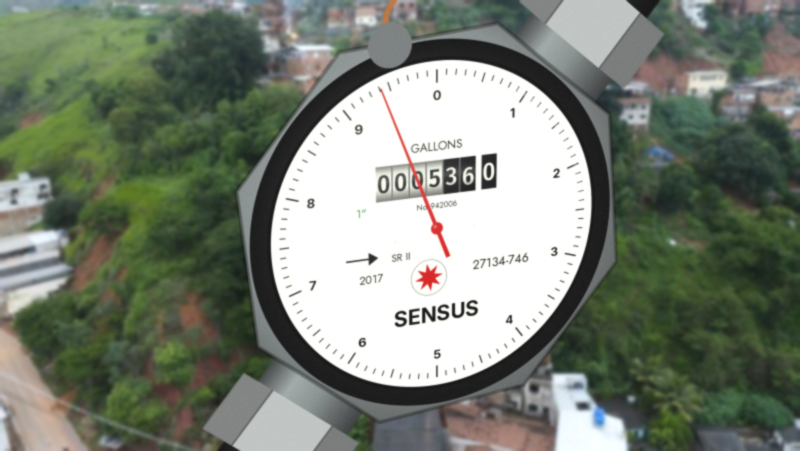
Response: 5359.4 gal
